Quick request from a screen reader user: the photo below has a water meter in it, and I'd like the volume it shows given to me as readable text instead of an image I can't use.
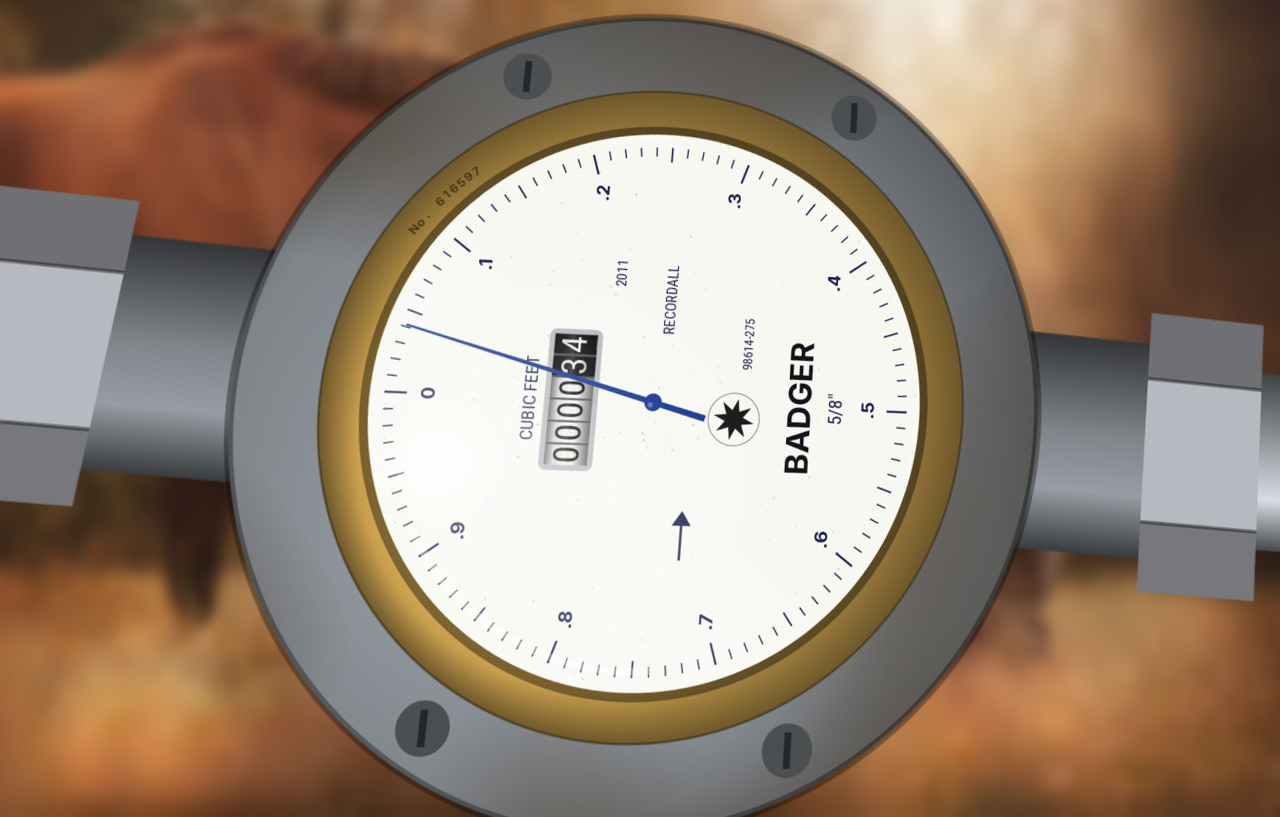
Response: 34.04 ft³
